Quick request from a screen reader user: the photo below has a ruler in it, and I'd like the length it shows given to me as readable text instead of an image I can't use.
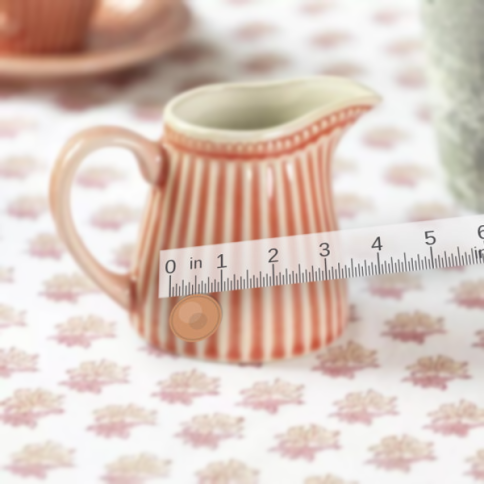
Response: 1 in
